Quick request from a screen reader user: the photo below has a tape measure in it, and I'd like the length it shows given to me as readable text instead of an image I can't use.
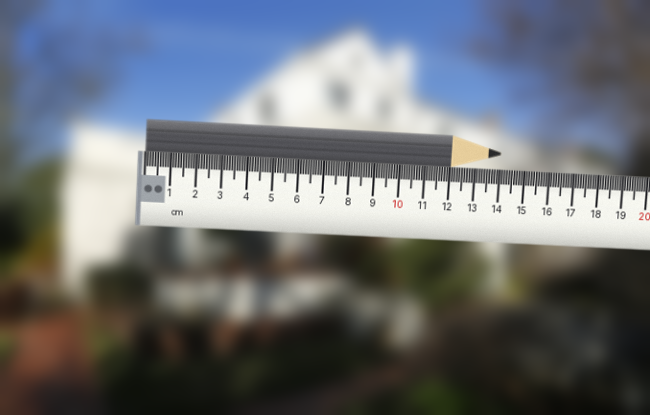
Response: 14 cm
